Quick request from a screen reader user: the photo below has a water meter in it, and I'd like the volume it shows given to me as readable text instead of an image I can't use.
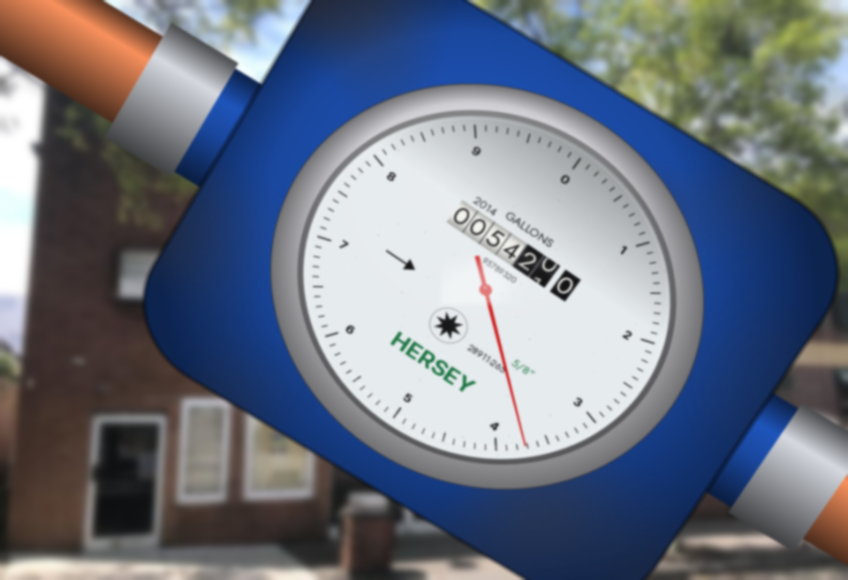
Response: 54203.7 gal
